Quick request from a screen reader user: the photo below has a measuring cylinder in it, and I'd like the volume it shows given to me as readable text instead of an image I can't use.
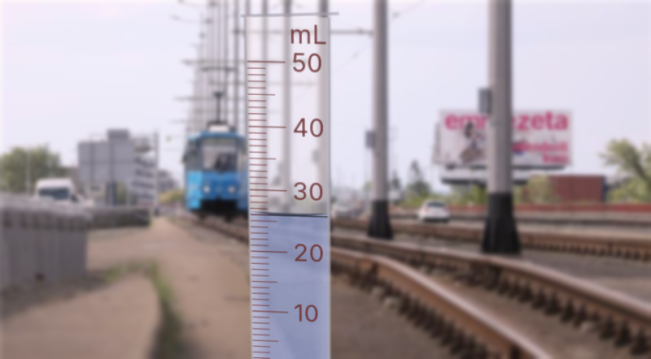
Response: 26 mL
